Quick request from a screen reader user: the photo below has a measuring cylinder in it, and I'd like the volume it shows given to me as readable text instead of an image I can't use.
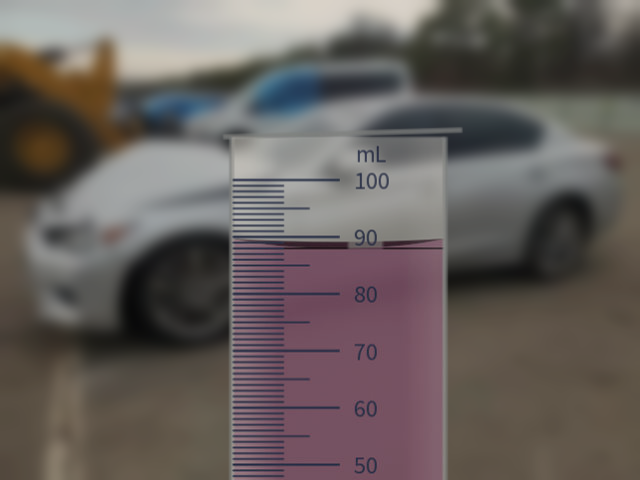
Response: 88 mL
